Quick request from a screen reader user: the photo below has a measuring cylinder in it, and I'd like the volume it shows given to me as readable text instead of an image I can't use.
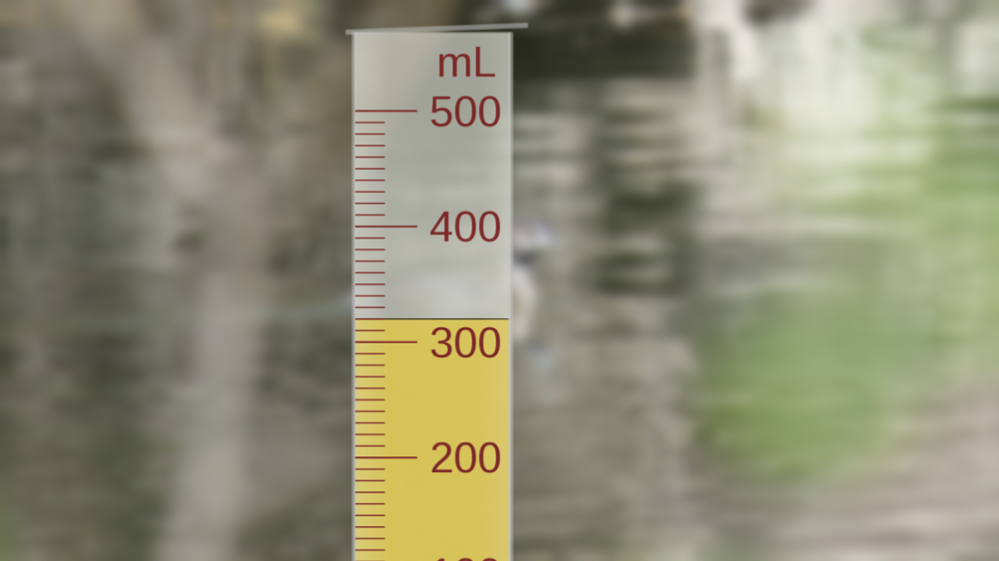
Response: 320 mL
